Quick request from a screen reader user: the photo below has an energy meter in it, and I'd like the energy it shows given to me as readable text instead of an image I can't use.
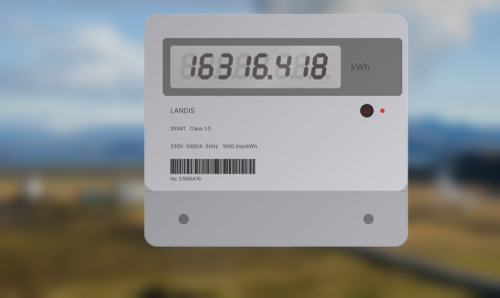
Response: 16316.418 kWh
